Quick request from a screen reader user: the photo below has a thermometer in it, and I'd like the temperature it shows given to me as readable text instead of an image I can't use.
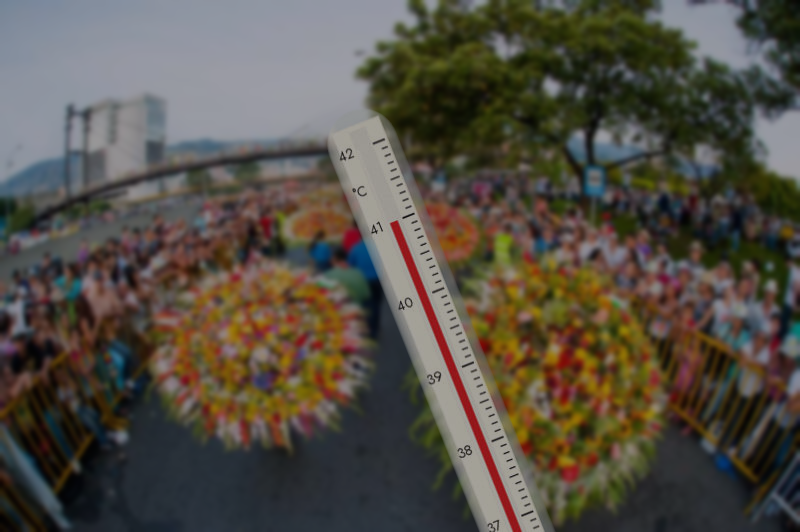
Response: 41 °C
